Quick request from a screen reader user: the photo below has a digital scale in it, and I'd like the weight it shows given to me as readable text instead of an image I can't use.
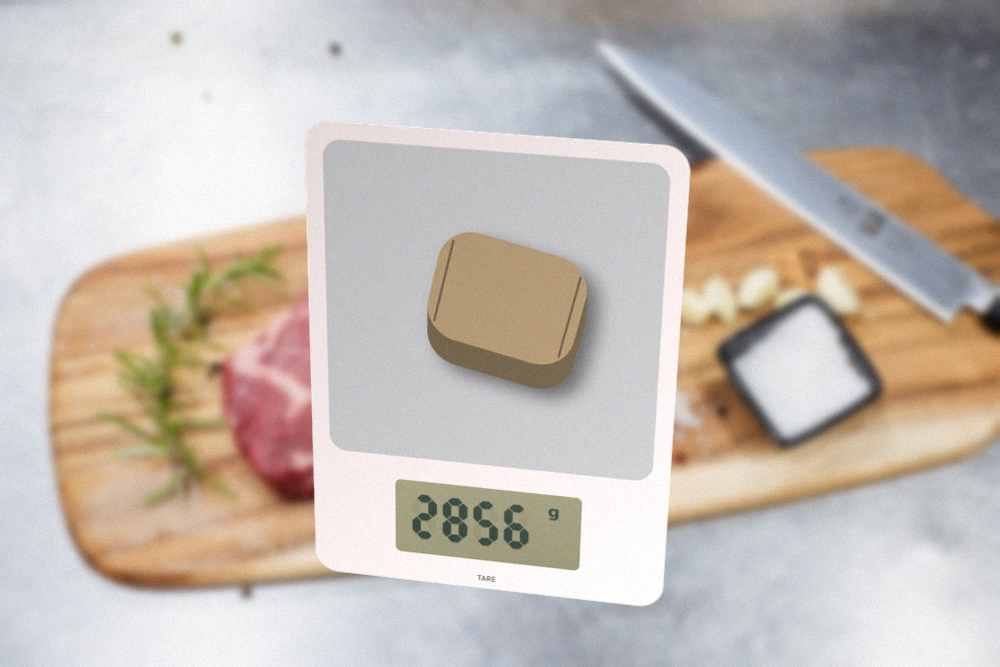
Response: 2856 g
